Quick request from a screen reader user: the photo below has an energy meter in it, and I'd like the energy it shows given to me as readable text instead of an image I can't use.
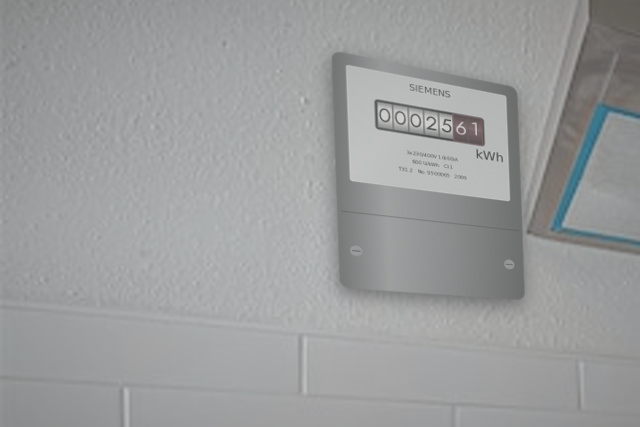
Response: 25.61 kWh
